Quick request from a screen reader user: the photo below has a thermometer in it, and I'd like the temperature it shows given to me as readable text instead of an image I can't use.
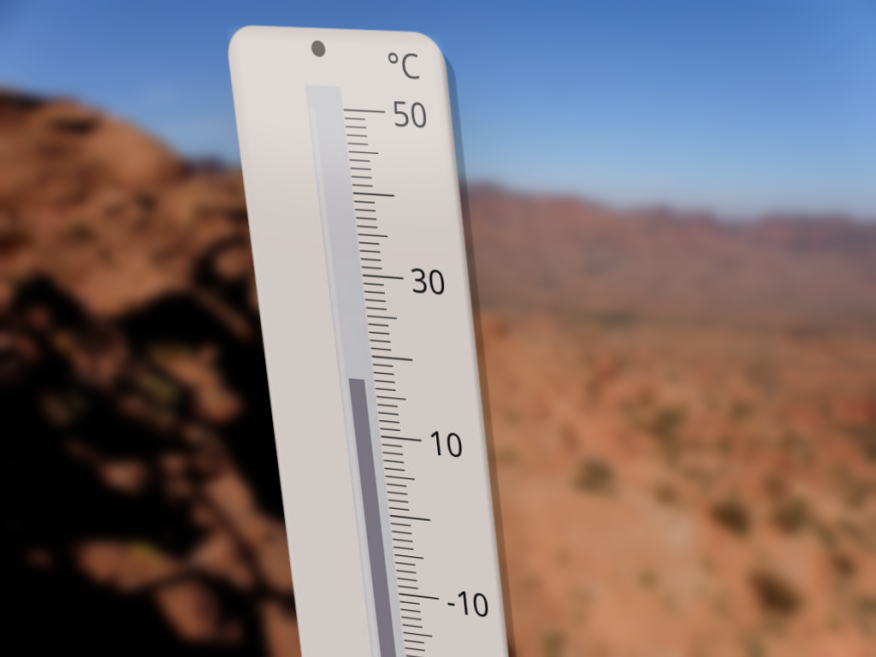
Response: 17 °C
